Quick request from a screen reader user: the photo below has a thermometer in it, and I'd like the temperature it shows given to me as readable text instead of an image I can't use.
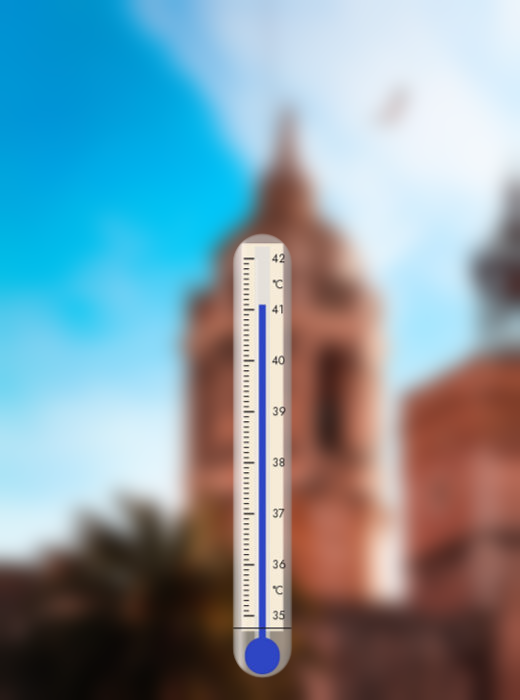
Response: 41.1 °C
